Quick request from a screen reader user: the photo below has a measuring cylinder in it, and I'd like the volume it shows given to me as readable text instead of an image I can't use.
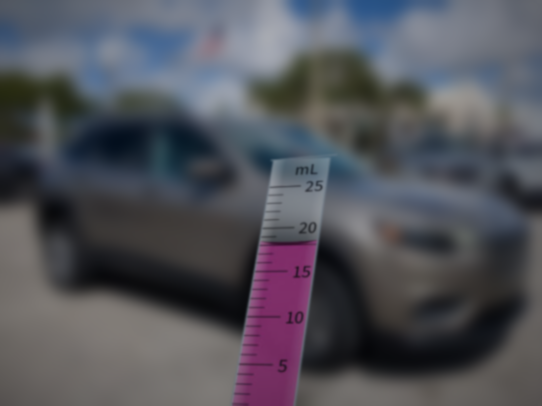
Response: 18 mL
